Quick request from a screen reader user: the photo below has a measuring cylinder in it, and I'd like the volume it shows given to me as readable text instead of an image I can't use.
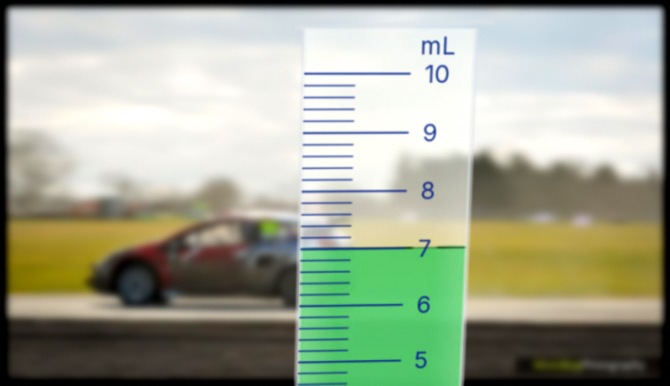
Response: 7 mL
